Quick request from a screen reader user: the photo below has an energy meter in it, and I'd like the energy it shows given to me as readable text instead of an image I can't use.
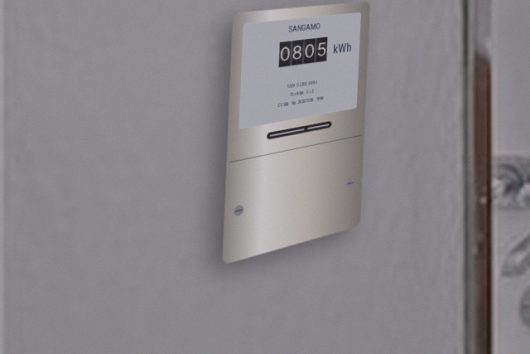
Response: 805 kWh
